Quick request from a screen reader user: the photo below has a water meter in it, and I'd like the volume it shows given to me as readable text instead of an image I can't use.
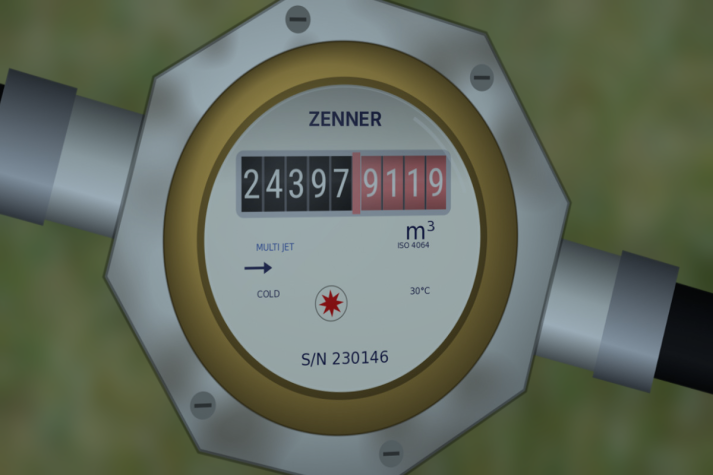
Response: 24397.9119 m³
